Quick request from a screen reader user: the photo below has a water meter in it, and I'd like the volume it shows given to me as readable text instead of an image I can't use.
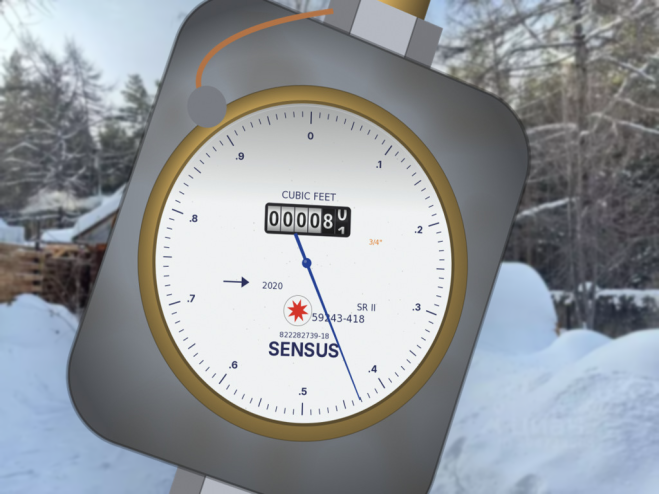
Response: 80.43 ft³
